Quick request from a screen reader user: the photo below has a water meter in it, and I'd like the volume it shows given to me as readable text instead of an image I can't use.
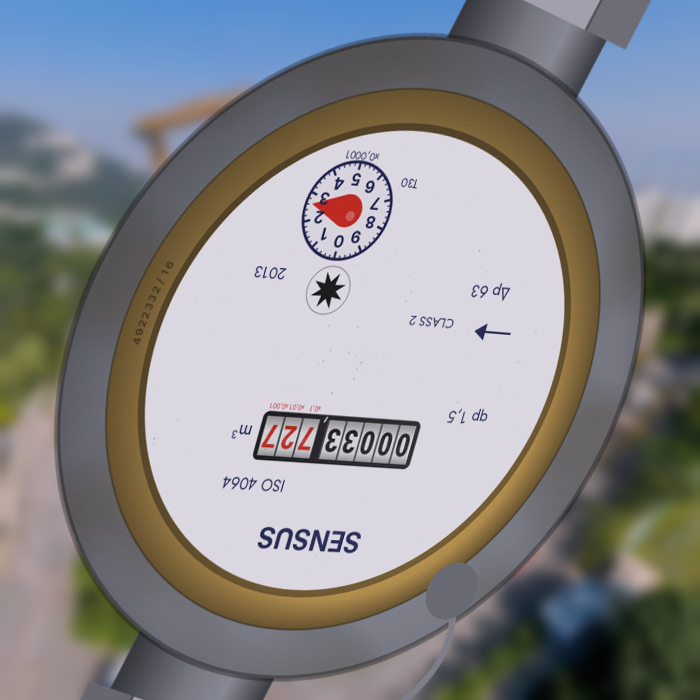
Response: 33.7272 m³
